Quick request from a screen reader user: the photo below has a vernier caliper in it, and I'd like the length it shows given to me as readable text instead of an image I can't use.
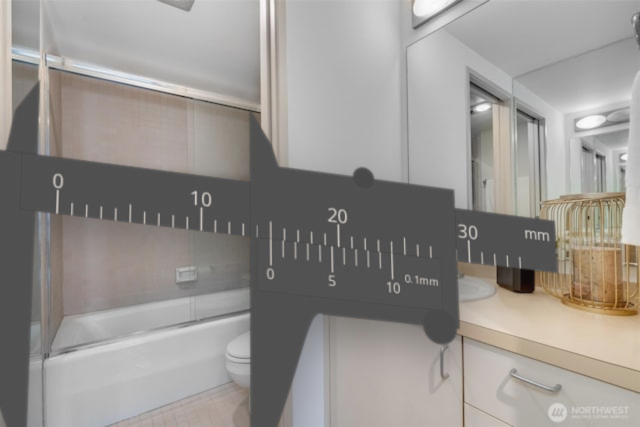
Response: 15.0 mm
